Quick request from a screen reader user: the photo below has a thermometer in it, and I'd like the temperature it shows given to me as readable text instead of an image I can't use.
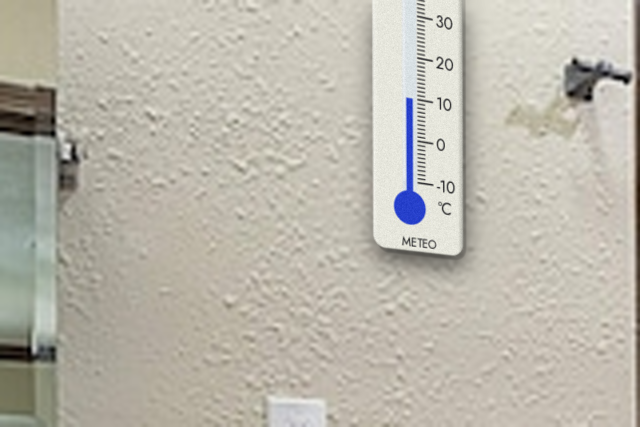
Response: 10 °C
